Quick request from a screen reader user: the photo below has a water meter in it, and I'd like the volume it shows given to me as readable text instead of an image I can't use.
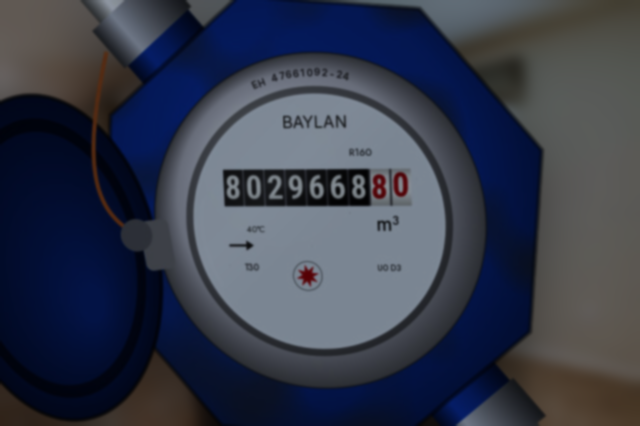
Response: 8029668.80 m³
